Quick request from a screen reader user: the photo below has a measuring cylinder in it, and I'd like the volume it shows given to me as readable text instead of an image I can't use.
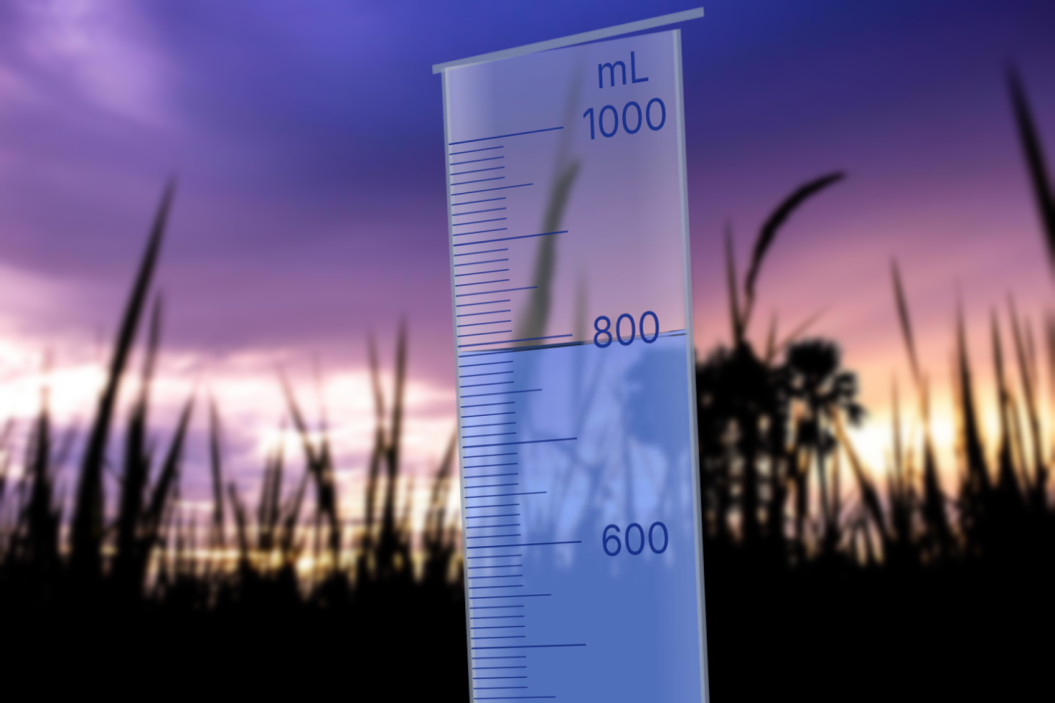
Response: 790 mL
